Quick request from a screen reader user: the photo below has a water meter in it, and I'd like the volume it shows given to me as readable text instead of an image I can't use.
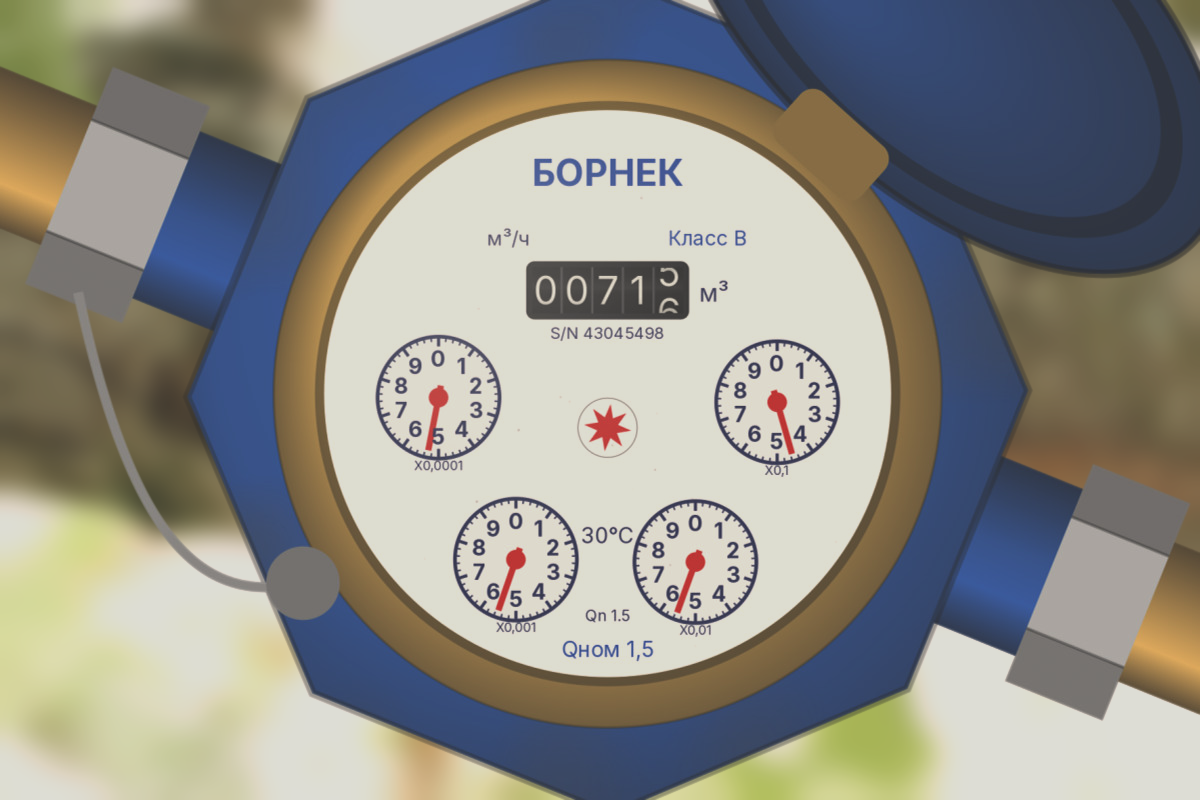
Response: 715.4555 m³
